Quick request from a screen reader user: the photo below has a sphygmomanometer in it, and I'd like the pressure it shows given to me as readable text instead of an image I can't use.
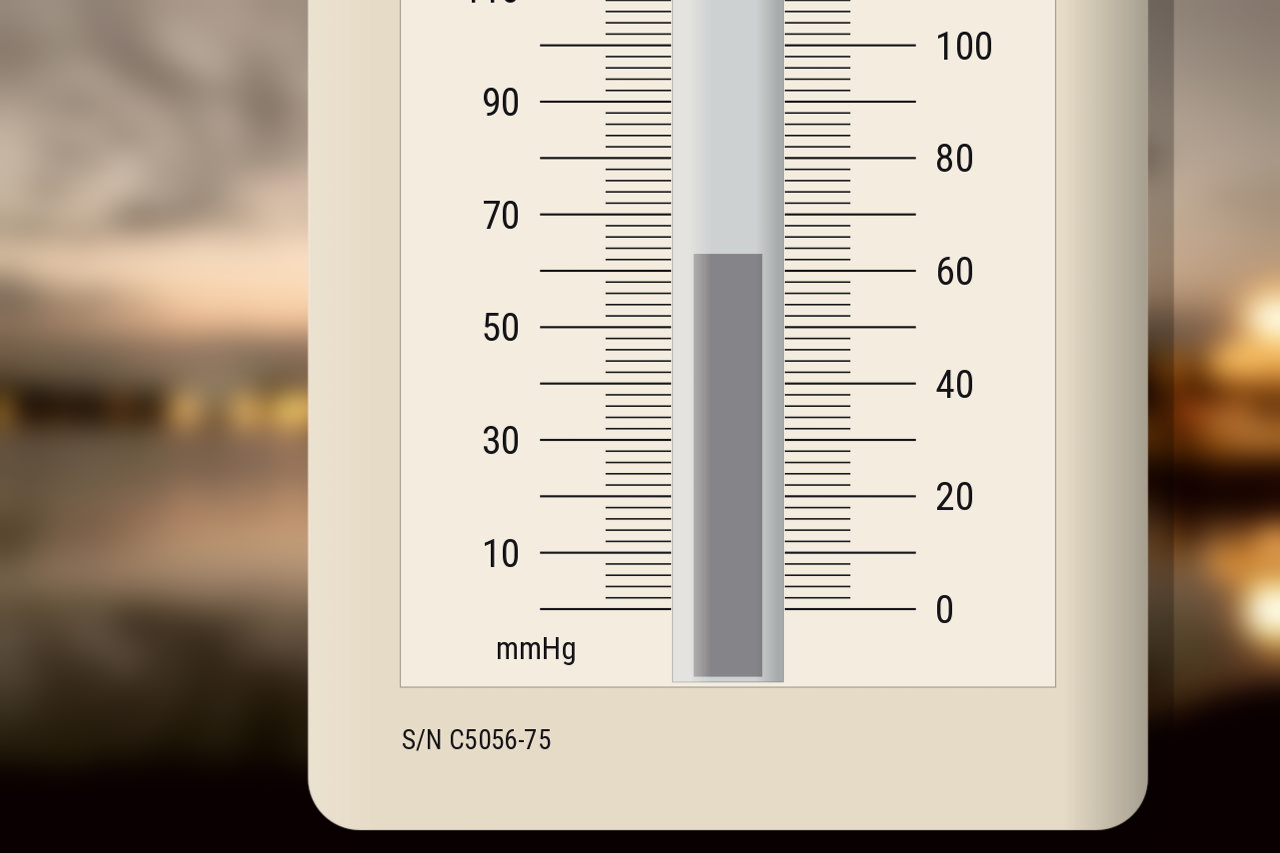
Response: 63 mmHg
